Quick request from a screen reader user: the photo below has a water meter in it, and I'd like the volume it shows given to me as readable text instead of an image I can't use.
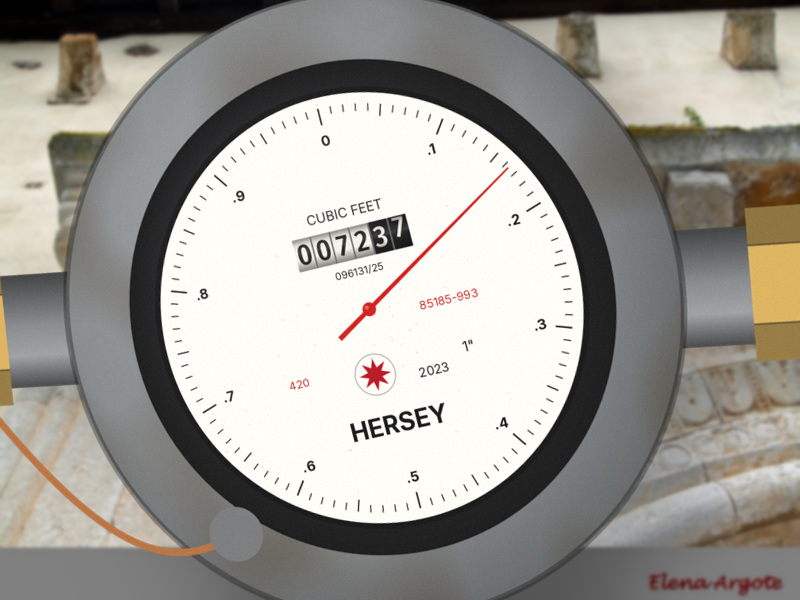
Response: 7237.16 ft³
